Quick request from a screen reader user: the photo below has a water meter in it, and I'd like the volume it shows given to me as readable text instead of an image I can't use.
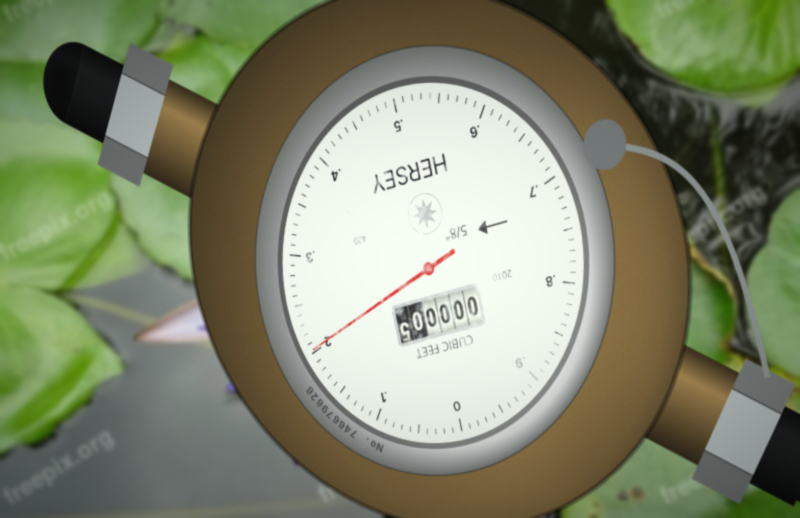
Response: 5.20 ft³
